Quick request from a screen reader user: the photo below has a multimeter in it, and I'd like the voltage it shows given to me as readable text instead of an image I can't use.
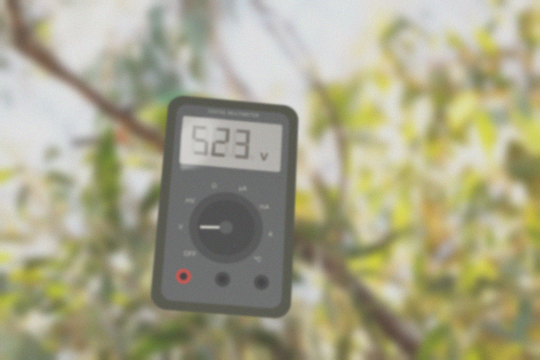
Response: 523 V
